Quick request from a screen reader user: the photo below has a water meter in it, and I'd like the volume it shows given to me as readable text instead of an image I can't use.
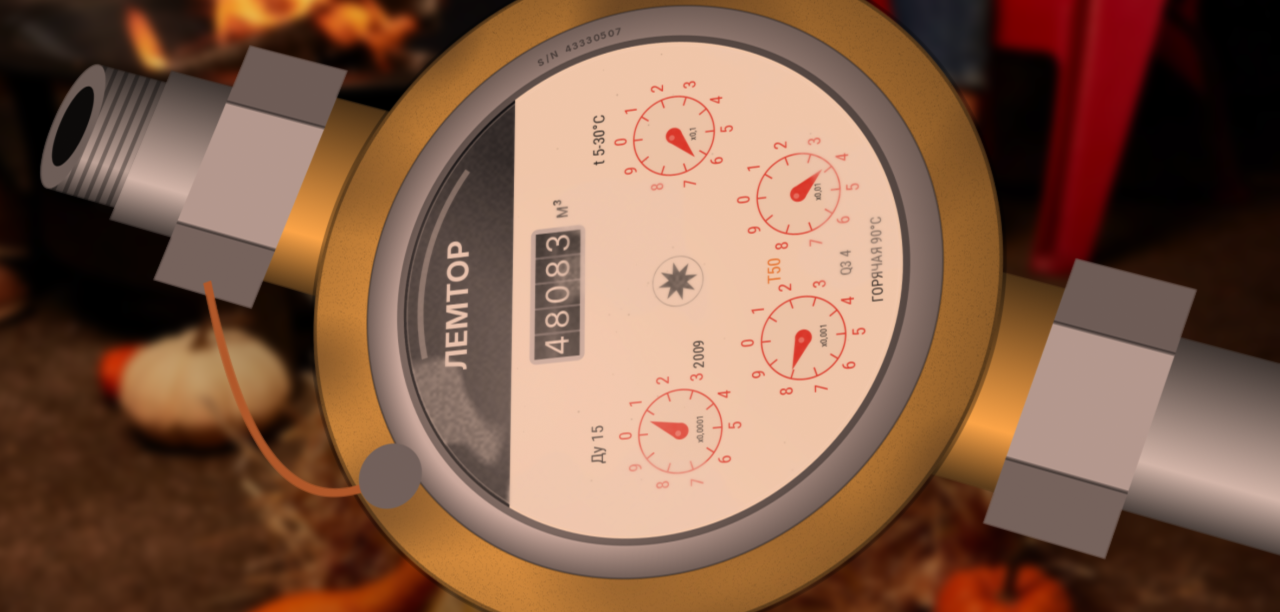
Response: 48083.6380 m³
